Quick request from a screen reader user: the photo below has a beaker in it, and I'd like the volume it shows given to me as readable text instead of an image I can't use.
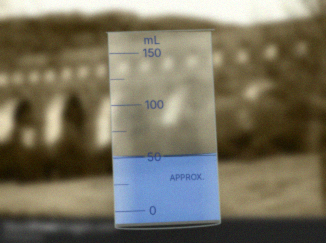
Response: 50 mL
